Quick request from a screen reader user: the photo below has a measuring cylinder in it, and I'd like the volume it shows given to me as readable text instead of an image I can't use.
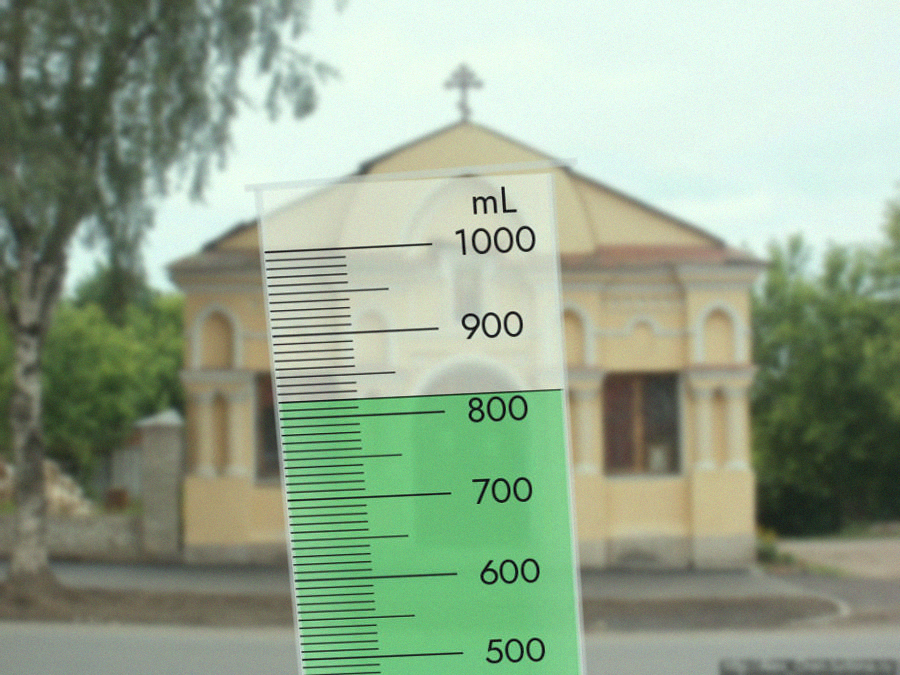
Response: 820 mL
